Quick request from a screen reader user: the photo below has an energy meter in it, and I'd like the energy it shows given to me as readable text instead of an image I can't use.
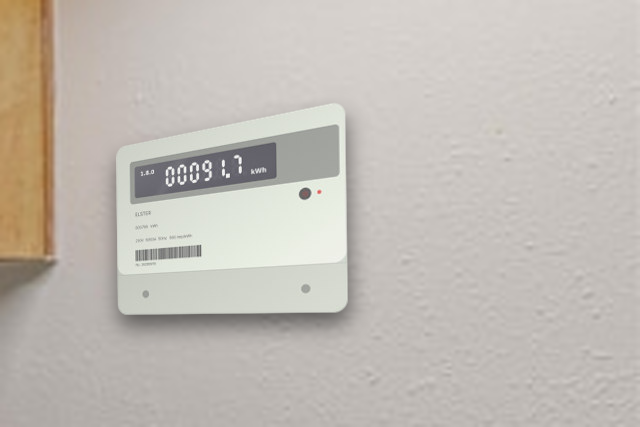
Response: 91.7 kWh
